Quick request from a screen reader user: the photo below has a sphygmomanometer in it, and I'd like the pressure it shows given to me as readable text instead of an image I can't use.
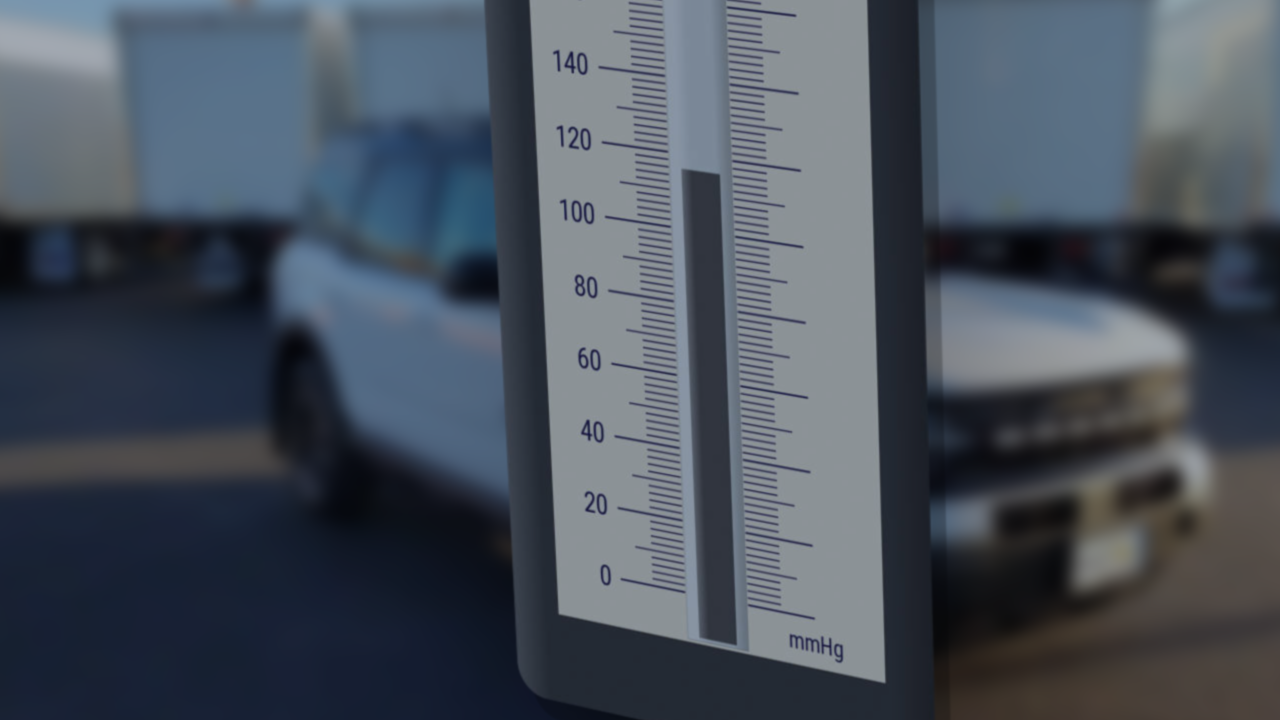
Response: 116 mmHg
